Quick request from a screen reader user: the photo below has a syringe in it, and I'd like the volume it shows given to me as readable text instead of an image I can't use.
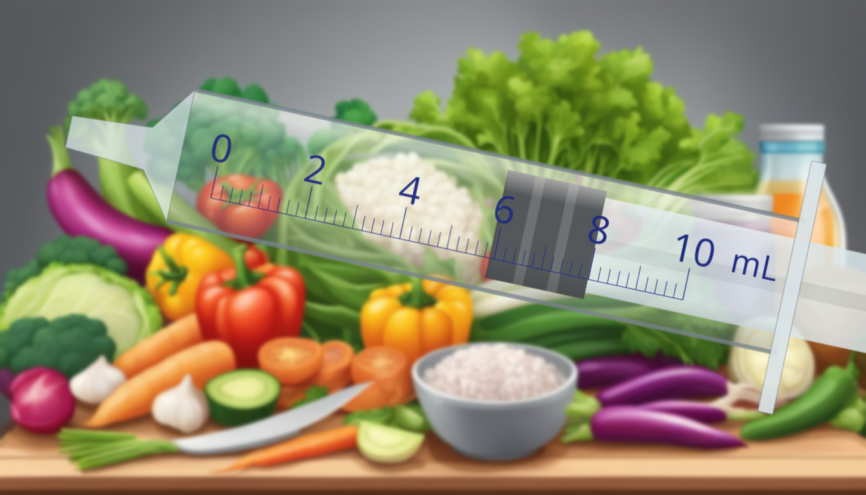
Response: 5.9 mL
